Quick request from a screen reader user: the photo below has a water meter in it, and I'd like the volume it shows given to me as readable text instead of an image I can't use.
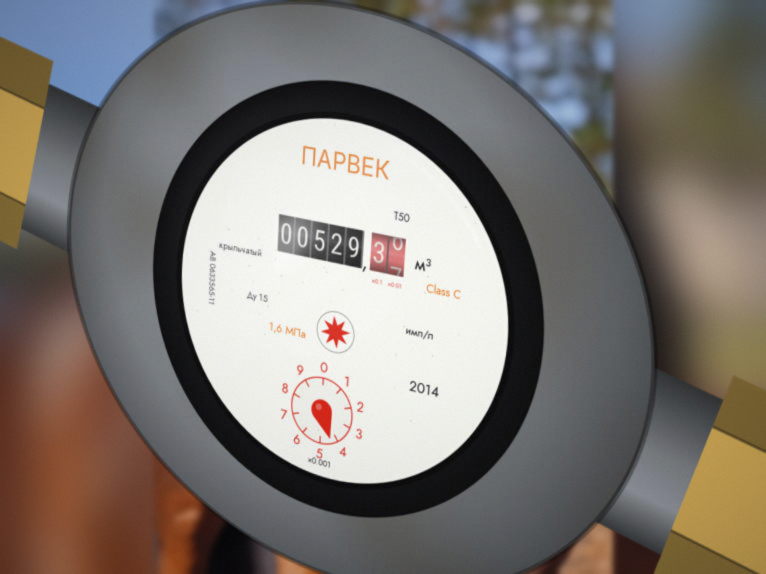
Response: 529.364 m³
